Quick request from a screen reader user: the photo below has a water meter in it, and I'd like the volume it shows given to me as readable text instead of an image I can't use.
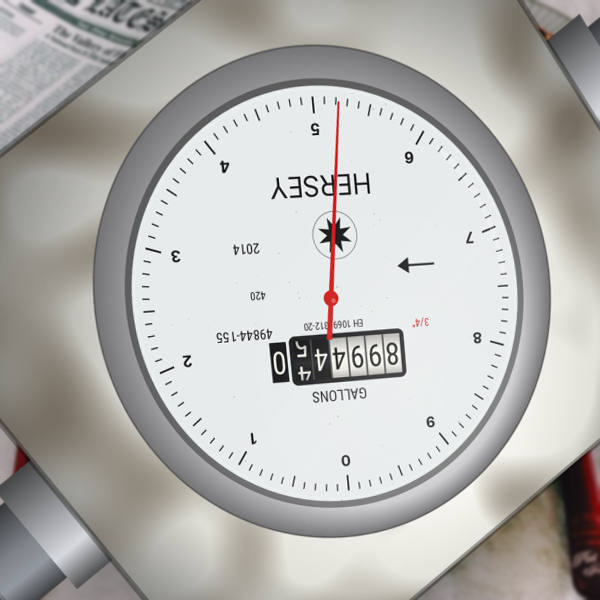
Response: 8994445.2 gal
